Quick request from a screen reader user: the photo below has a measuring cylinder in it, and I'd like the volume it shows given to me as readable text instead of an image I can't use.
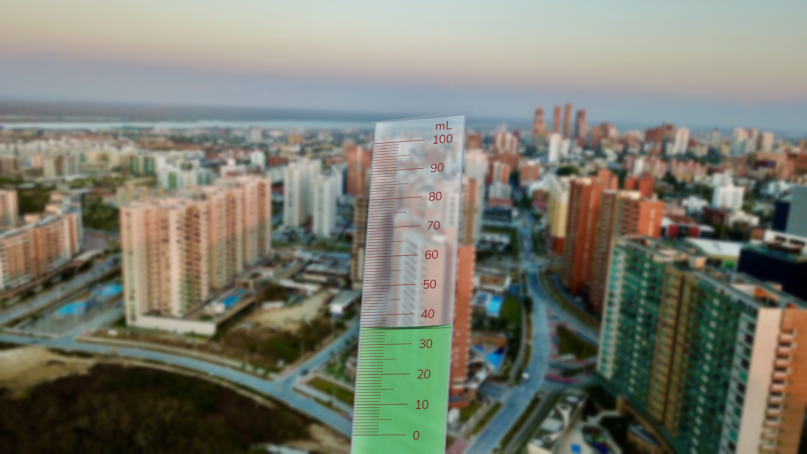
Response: 35 mL
